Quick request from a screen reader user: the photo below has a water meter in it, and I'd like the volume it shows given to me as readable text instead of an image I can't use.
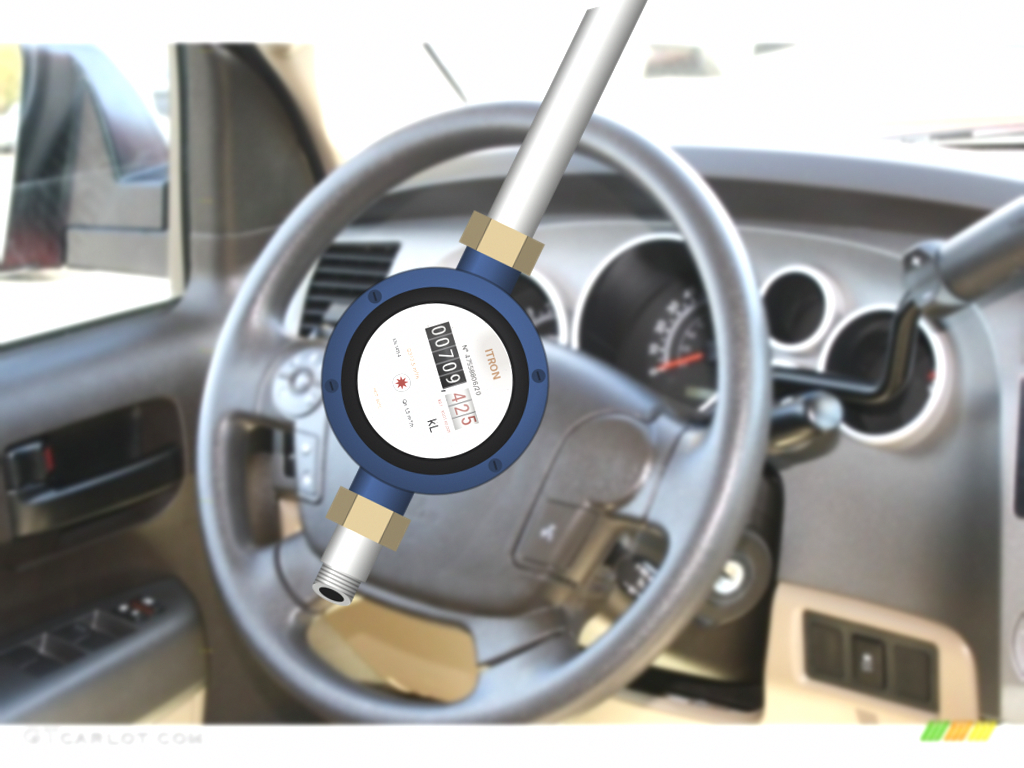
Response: 709.425 kL
